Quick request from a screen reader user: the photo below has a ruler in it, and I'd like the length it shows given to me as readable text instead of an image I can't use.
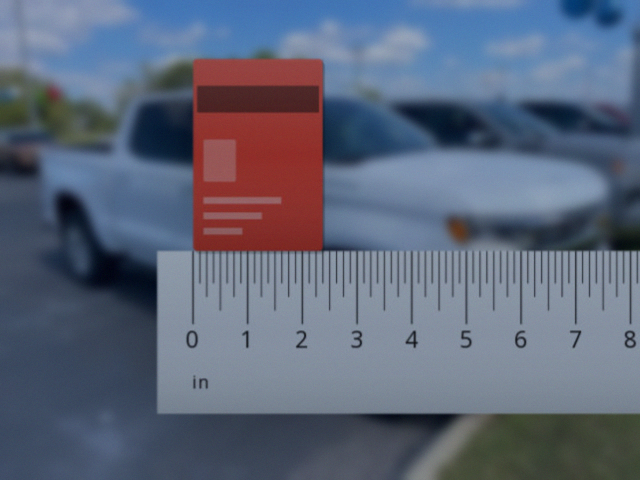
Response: 2.375 in
